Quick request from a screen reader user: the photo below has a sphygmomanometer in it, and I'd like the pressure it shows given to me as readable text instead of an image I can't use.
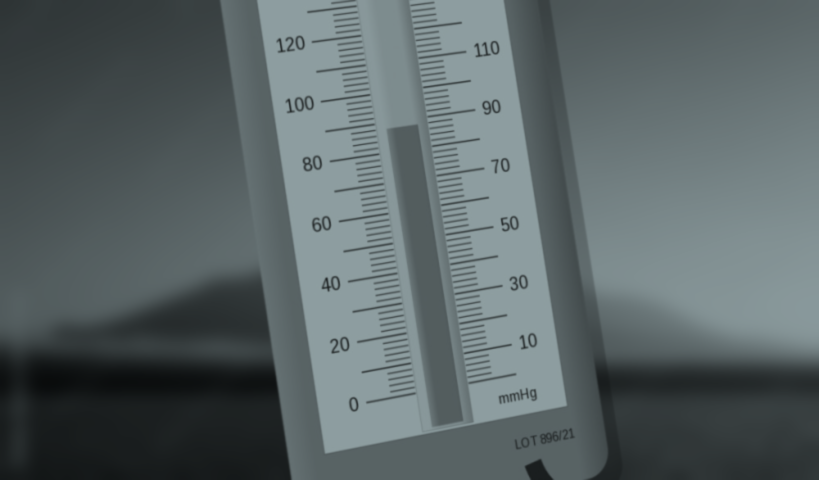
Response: 88 mmHg
